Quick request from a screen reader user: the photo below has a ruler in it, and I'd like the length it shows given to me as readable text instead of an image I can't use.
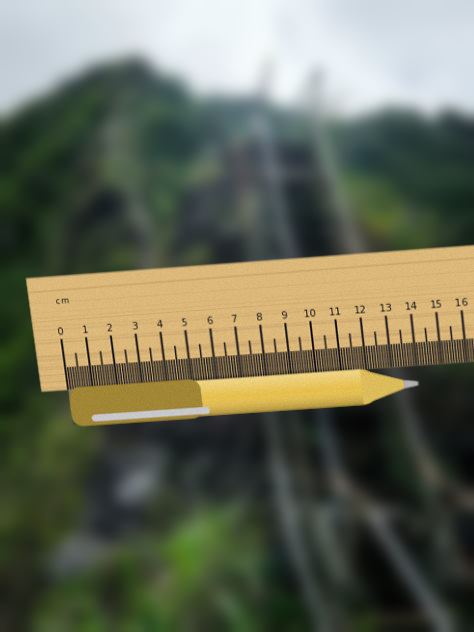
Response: 14 cm
